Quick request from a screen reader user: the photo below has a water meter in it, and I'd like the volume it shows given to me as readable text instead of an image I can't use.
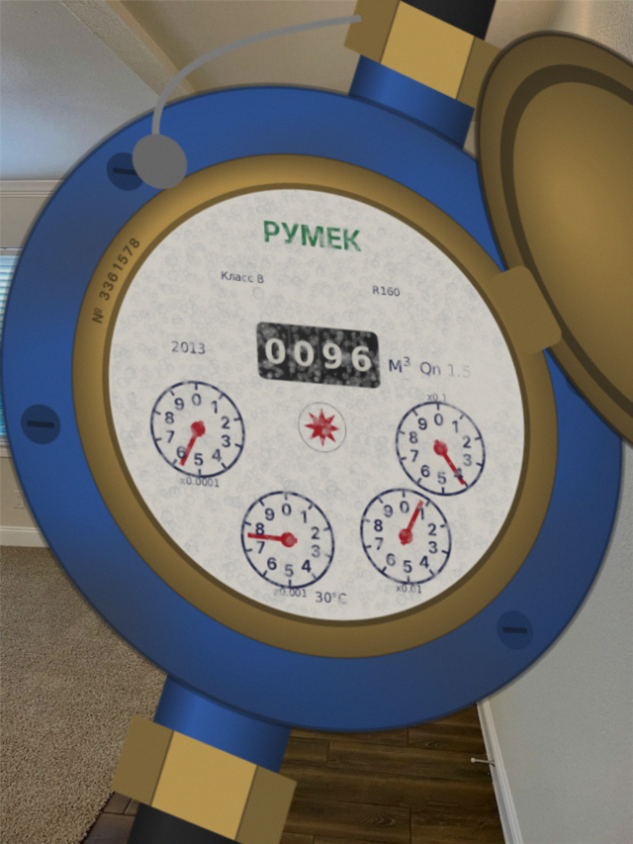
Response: 96.4075 m³
